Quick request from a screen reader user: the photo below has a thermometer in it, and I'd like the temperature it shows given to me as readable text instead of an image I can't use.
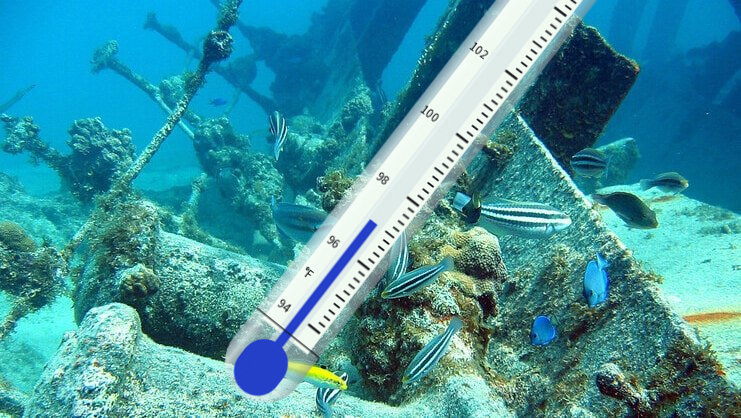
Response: 97 °F
